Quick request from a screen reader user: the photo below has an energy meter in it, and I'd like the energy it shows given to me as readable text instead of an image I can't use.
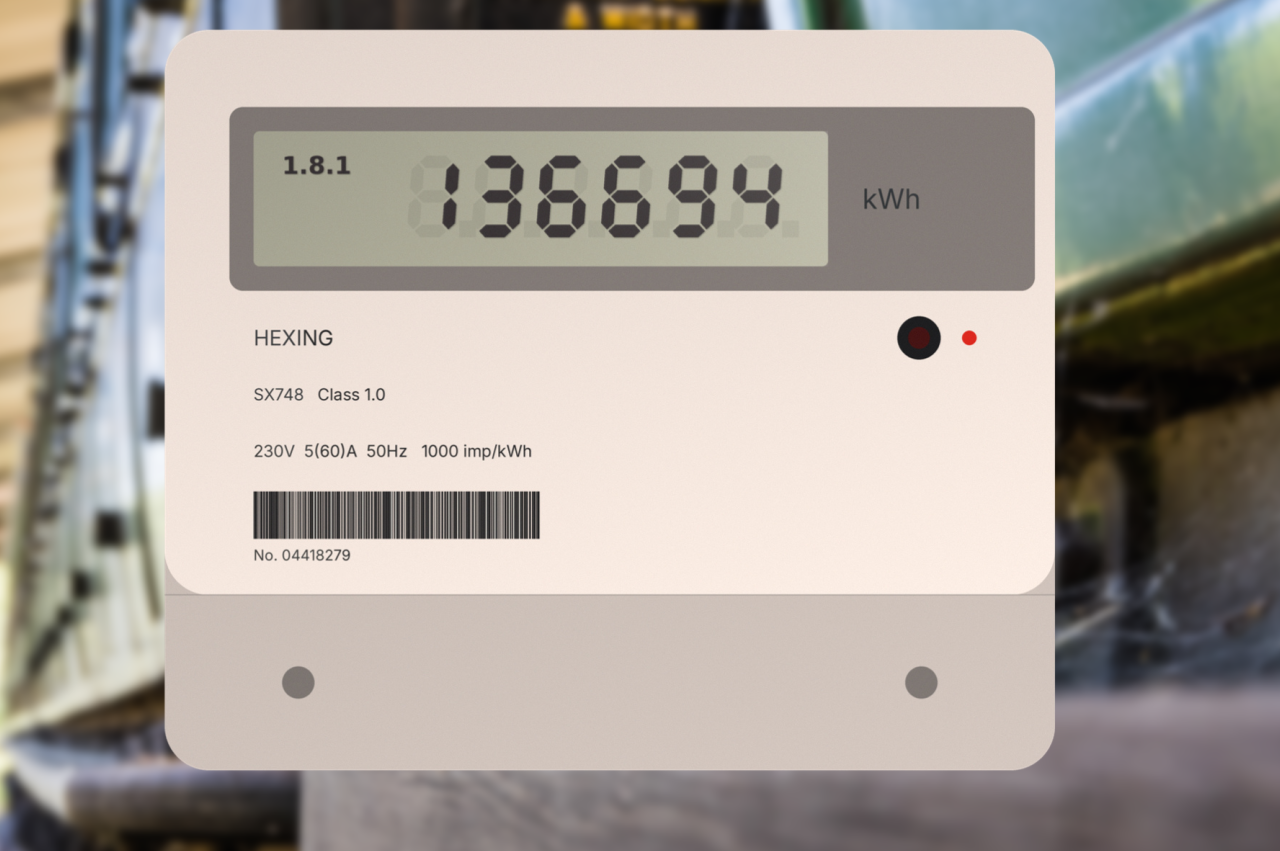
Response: 136694 kWh
